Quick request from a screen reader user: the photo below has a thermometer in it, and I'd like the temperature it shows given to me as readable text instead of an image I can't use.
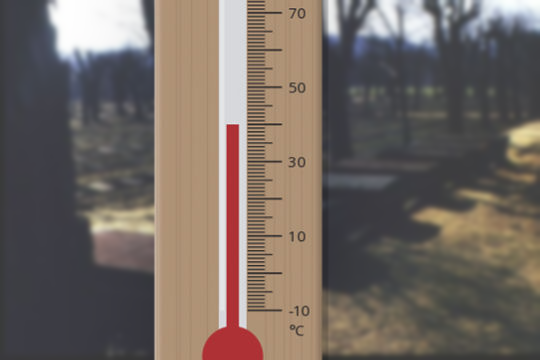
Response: 40 °C
